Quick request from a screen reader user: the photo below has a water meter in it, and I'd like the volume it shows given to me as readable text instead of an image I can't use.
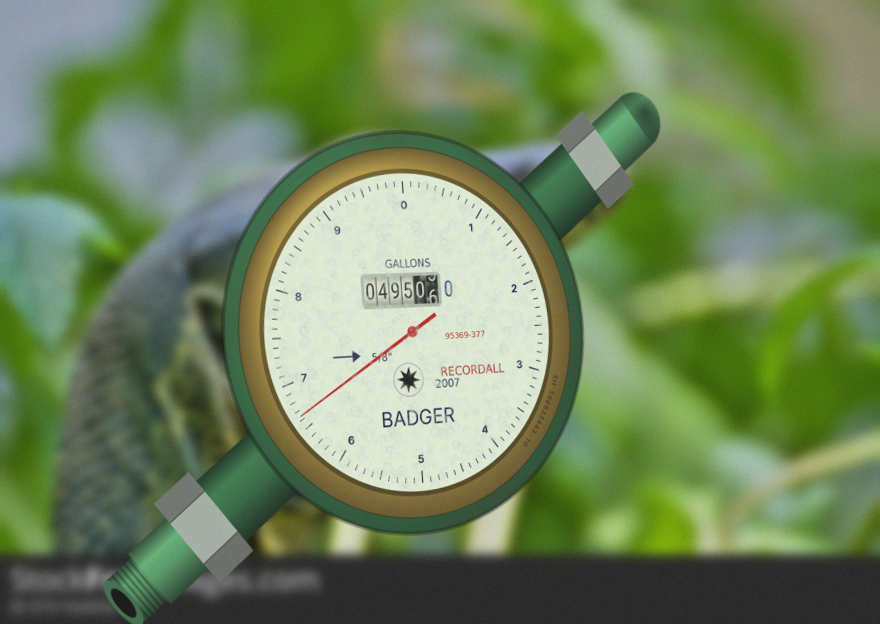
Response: 495056.6 gal
